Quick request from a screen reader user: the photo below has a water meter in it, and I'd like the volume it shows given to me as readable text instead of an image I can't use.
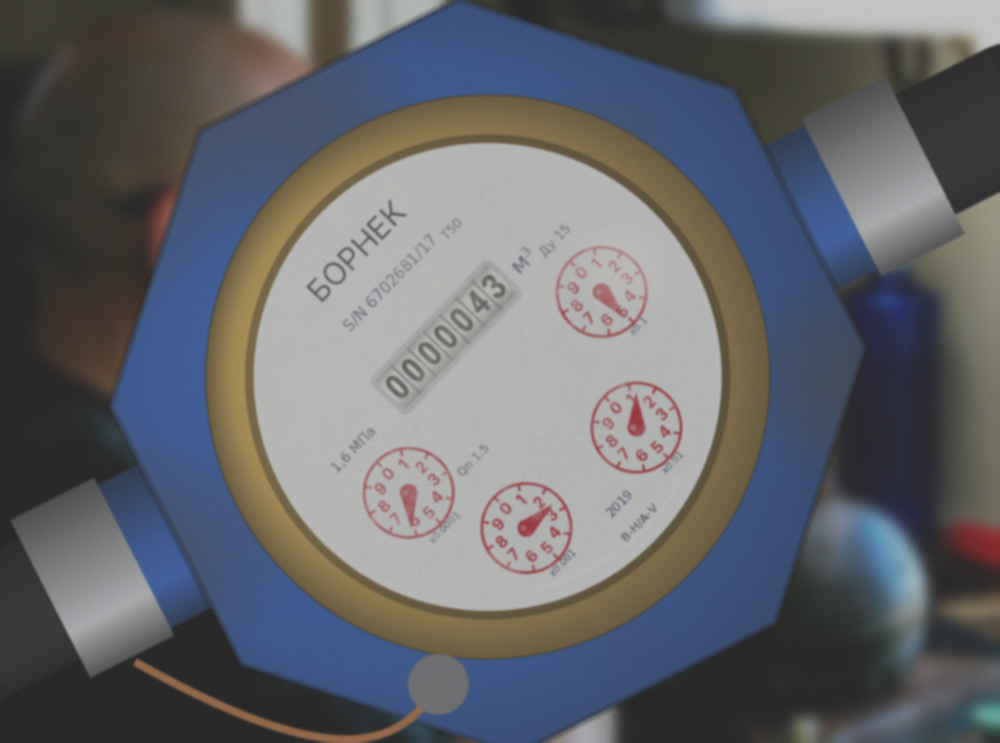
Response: 43.5126 m³
